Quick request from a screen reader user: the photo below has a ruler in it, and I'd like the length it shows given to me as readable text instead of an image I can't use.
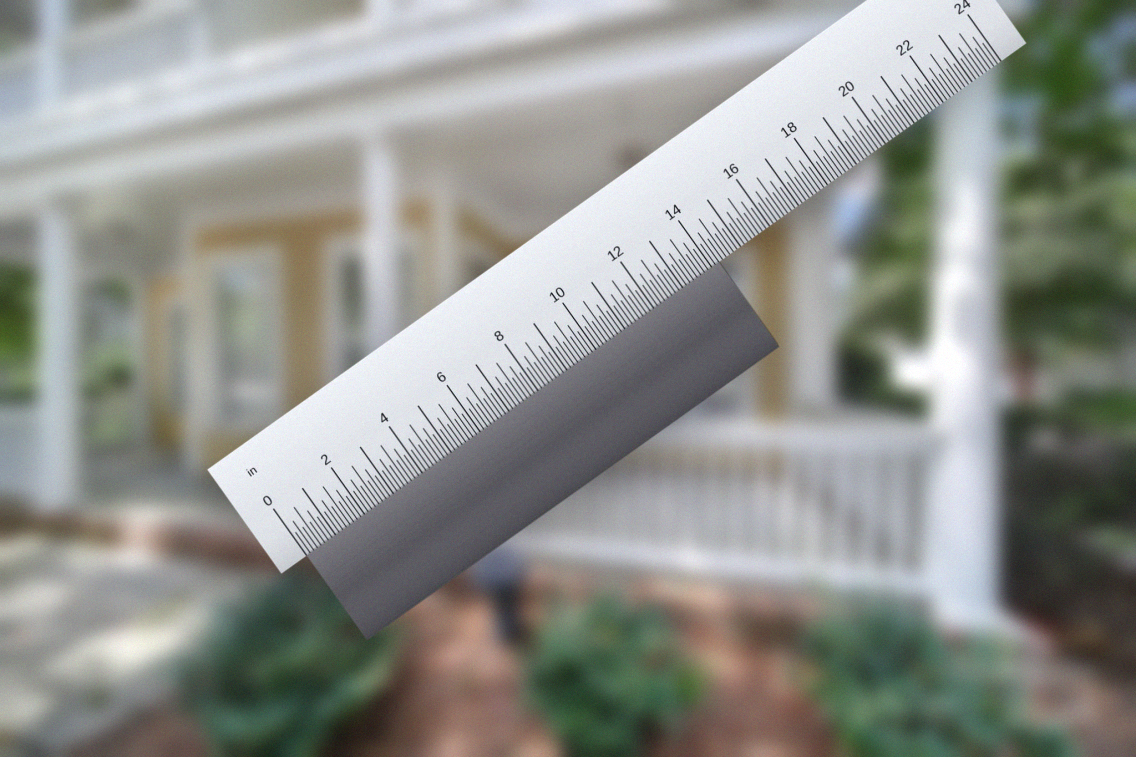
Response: 14.25 in
